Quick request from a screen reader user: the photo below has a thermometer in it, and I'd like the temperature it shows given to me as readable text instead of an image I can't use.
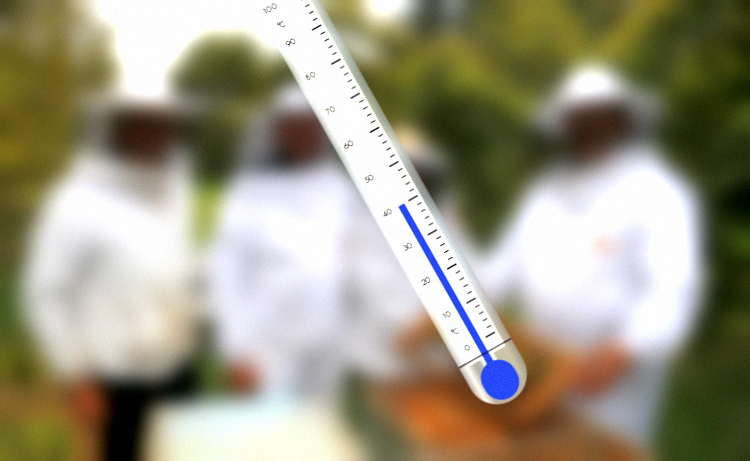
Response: 40 °C
